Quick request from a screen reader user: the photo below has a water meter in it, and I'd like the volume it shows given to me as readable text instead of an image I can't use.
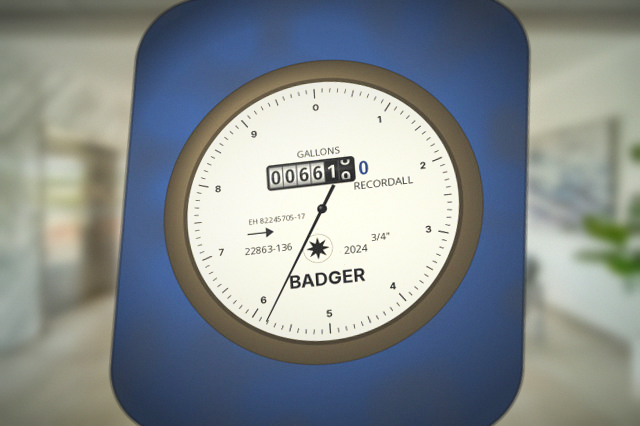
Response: 66185.8 gal
